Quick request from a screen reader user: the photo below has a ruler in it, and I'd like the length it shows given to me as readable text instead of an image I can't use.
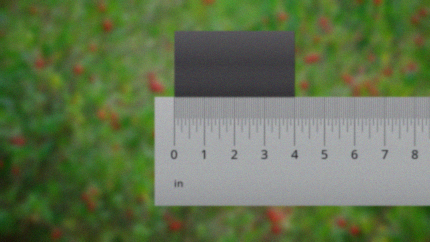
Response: 4 in
